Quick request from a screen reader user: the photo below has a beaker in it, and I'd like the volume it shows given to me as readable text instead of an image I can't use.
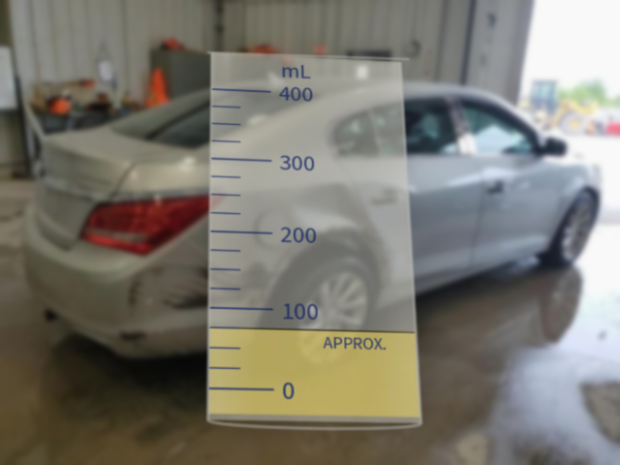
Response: 75 mL
